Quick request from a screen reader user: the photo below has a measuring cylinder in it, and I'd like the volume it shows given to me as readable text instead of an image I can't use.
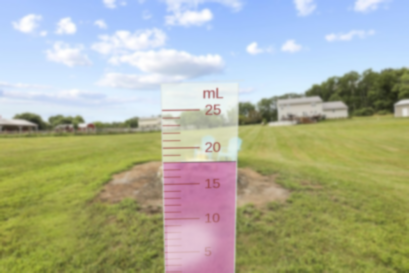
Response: 18 mL
